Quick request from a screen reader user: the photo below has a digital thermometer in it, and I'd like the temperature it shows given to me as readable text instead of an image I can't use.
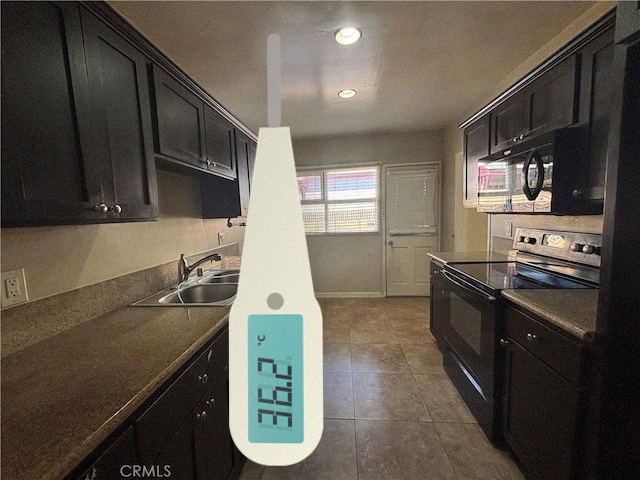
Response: 36.2 °C
